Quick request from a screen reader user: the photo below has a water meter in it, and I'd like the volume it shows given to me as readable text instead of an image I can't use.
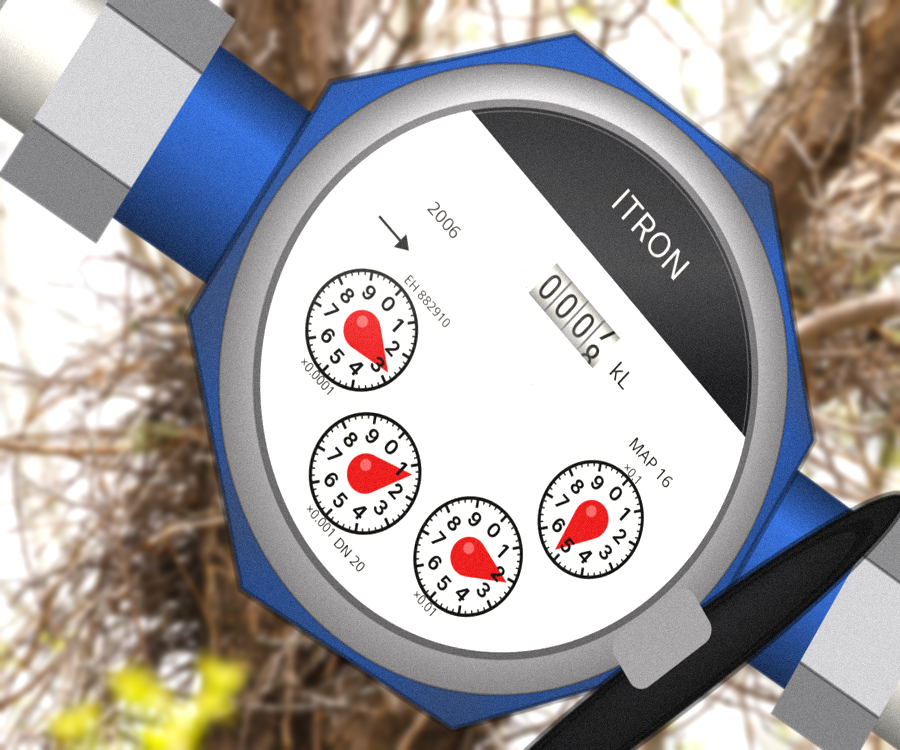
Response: 7.5212 kL
